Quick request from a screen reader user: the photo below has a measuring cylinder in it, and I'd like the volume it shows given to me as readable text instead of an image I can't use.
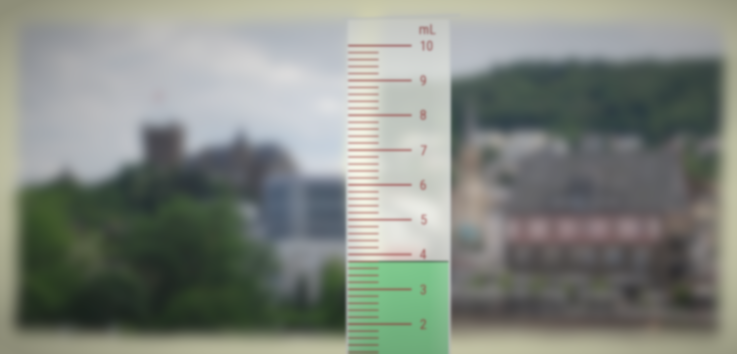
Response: 3.8 mL
